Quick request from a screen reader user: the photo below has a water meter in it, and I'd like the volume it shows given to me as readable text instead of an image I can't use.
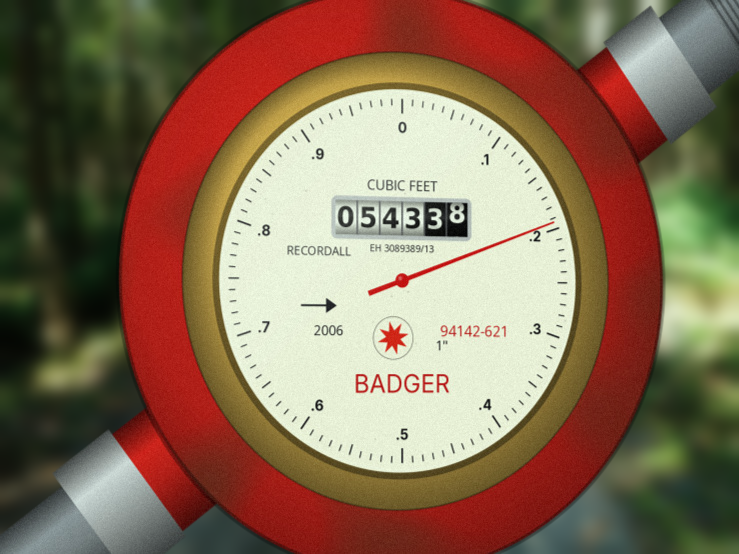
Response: 54338.19 ft³
